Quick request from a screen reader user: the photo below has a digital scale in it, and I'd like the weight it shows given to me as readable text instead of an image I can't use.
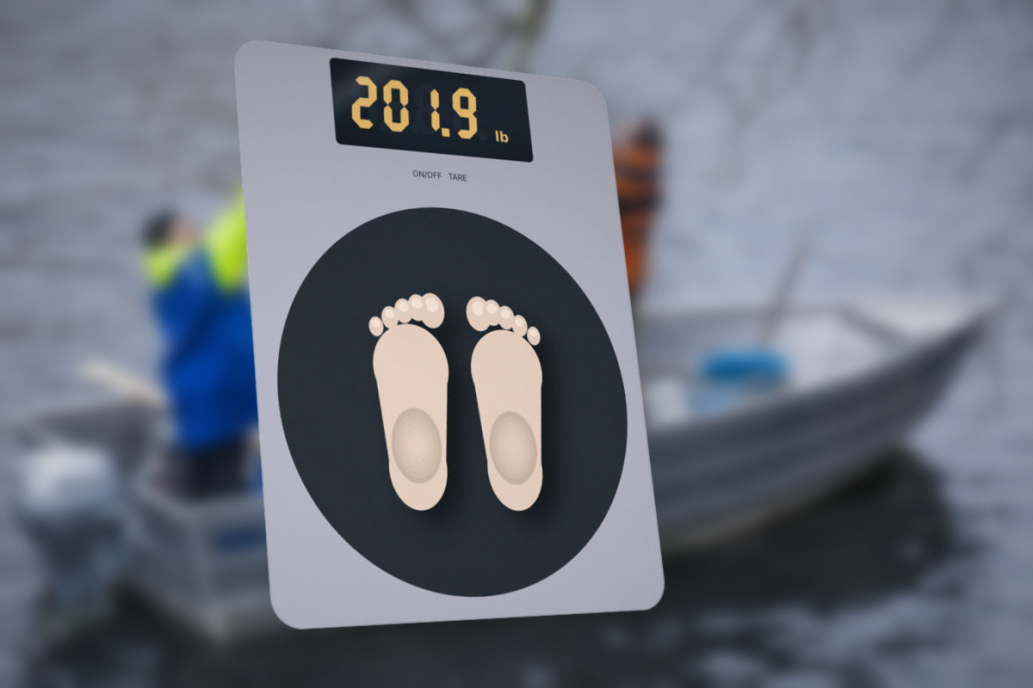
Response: 201.9 lb
